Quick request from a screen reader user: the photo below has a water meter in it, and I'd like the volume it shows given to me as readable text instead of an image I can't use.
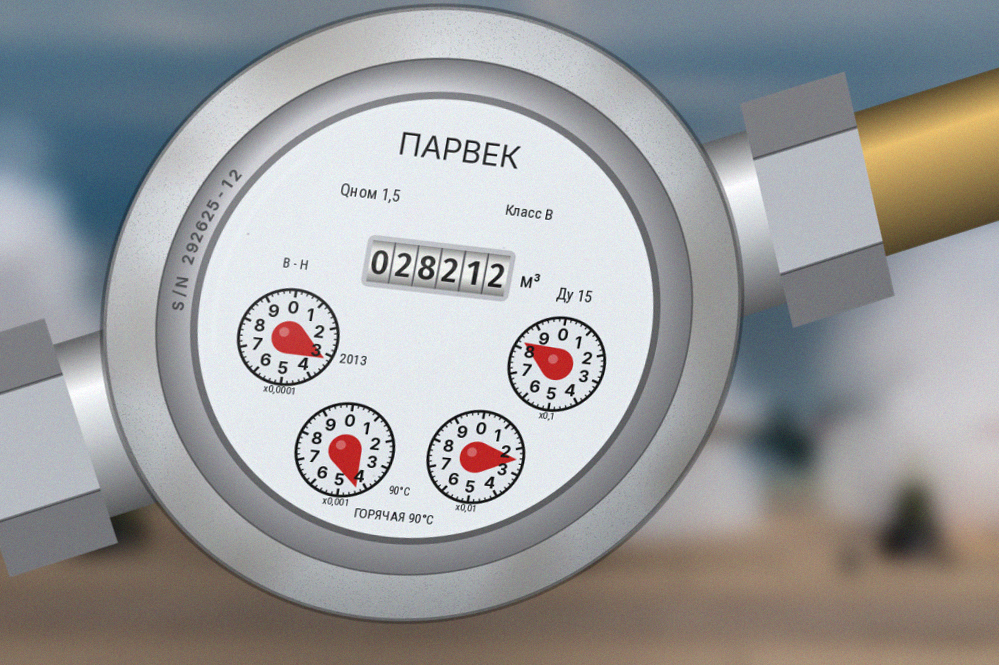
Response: 28212.8243 m³
